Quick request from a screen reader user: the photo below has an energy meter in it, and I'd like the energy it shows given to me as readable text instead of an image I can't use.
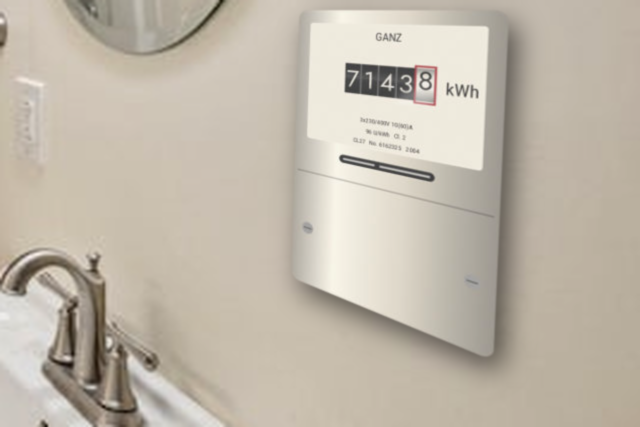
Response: 7143.8 kWh
